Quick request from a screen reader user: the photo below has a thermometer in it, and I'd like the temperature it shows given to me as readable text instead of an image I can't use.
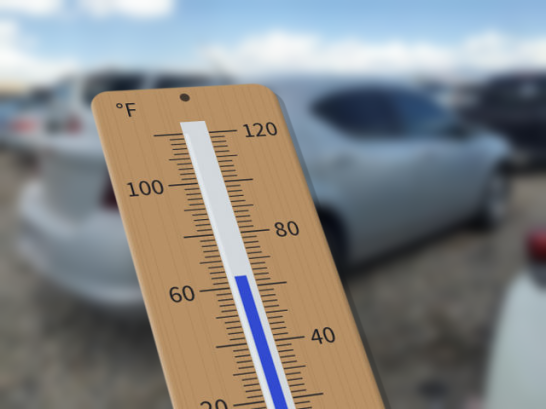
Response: 64 °F
